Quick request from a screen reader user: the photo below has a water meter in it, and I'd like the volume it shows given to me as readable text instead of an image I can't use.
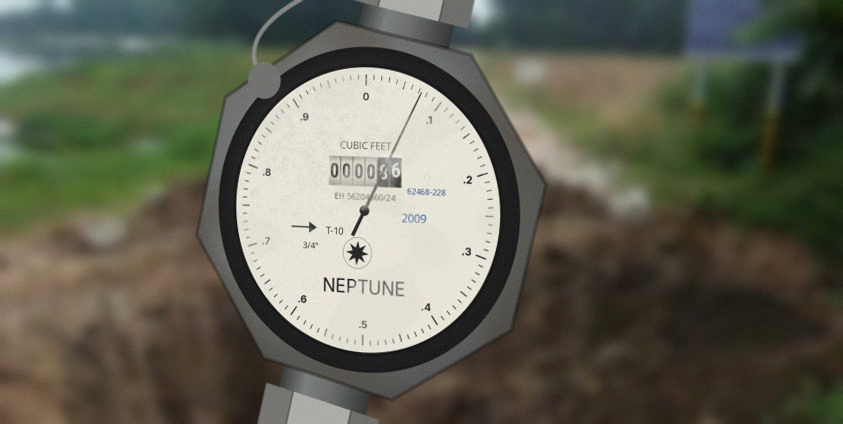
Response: 86.07 ft³
